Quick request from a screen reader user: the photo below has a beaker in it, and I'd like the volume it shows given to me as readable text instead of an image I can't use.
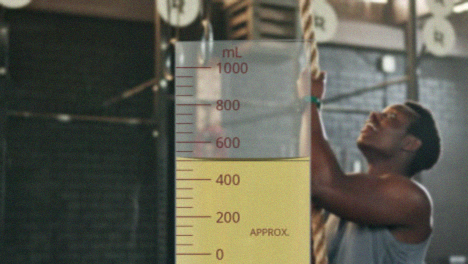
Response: 500 mL
